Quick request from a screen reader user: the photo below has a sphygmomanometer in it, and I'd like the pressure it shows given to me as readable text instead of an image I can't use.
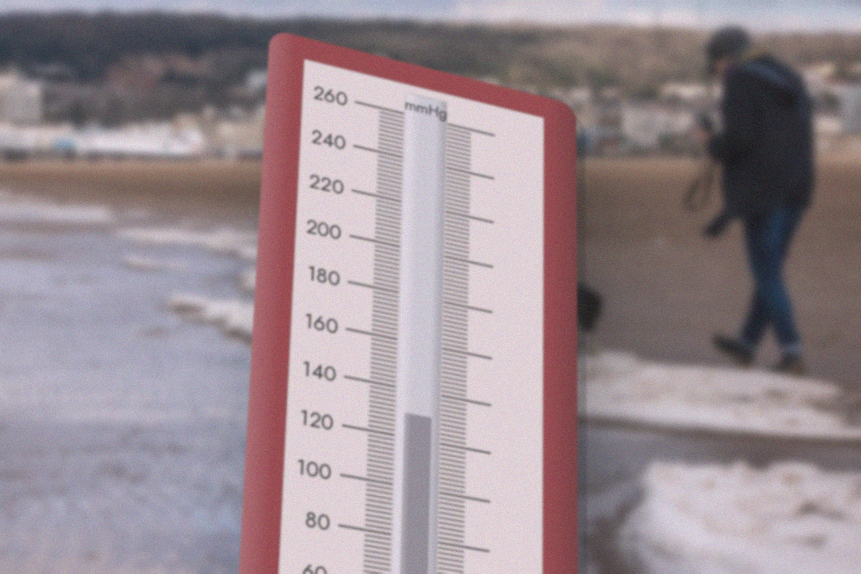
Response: 130 mmHg
